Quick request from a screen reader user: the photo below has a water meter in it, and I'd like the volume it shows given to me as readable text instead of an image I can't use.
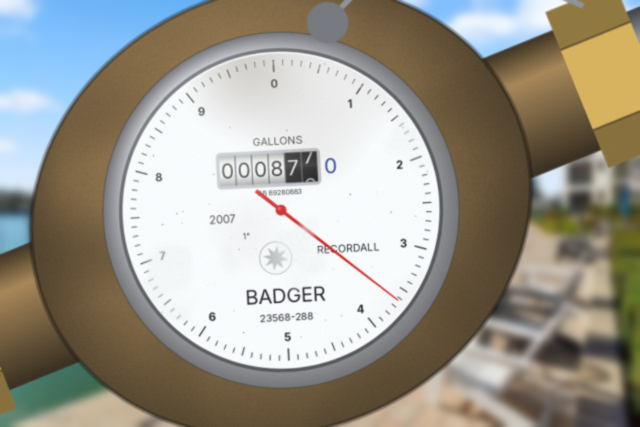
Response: 8773.6 gal
